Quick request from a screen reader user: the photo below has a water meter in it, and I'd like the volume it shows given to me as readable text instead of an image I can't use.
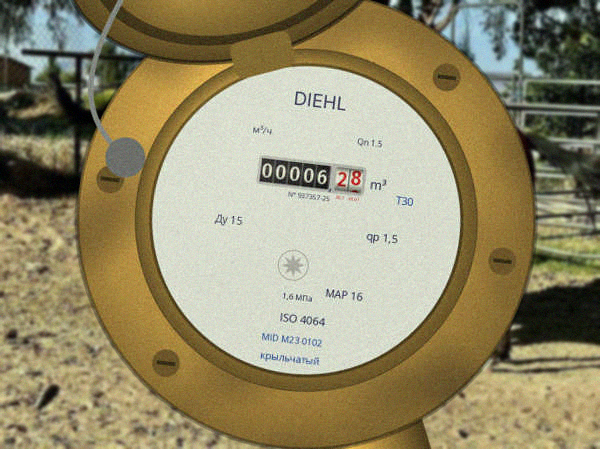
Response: 6.28 m³
